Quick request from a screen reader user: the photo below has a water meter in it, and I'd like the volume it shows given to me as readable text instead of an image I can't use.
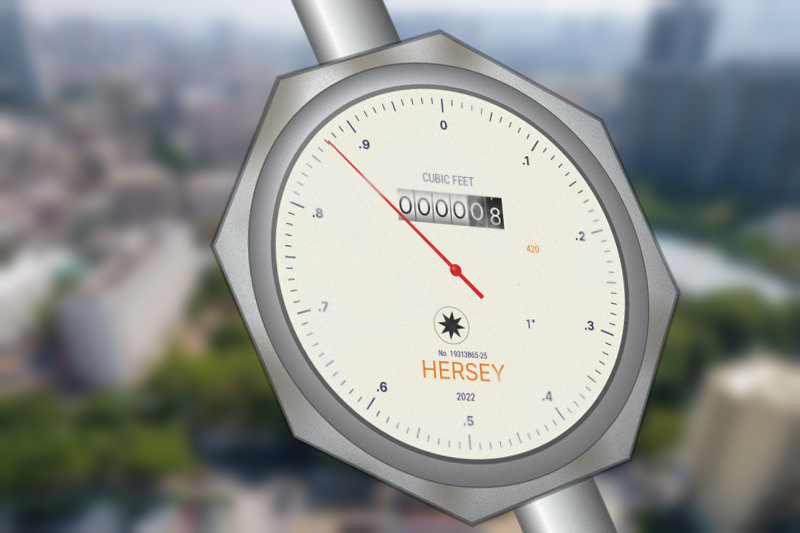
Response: 7.87 ft³
